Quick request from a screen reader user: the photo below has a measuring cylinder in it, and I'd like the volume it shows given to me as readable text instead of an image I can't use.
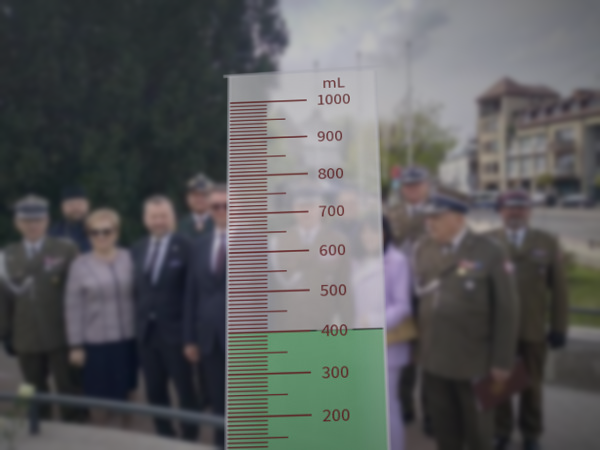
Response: 400 mL
